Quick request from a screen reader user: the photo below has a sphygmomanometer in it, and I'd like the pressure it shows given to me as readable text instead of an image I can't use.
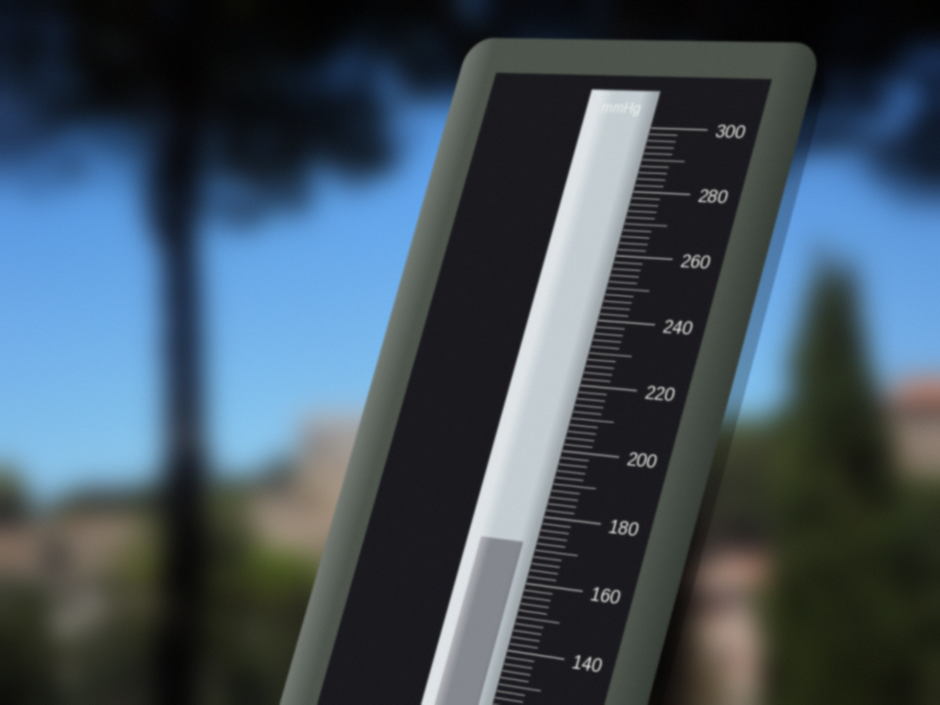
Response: 172 mmHg
